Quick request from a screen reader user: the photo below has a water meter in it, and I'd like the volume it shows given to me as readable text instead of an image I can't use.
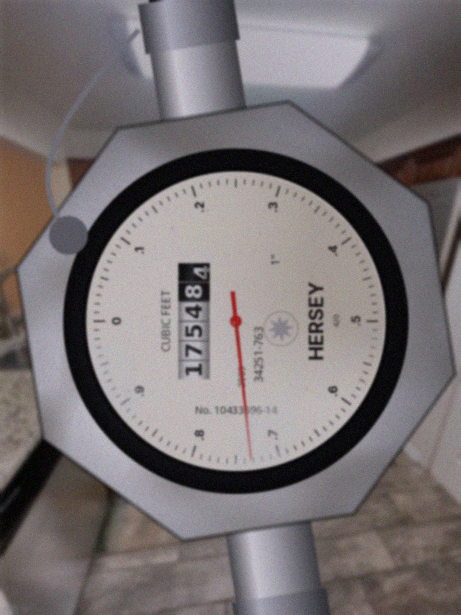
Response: 175483.73 ft³
